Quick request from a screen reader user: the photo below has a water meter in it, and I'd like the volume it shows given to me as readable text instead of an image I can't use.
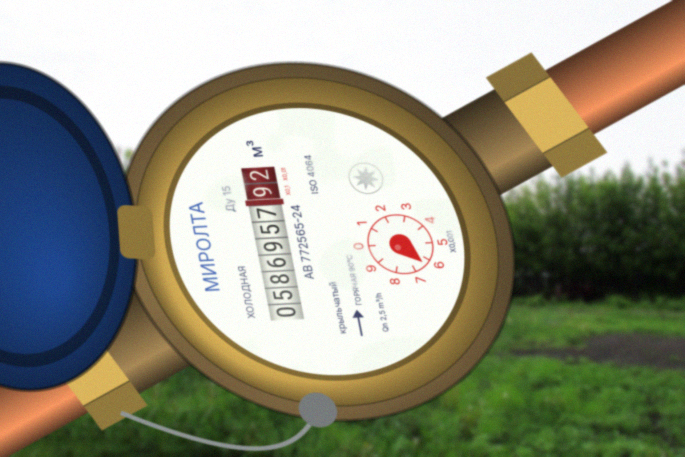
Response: 586957.926 m³
